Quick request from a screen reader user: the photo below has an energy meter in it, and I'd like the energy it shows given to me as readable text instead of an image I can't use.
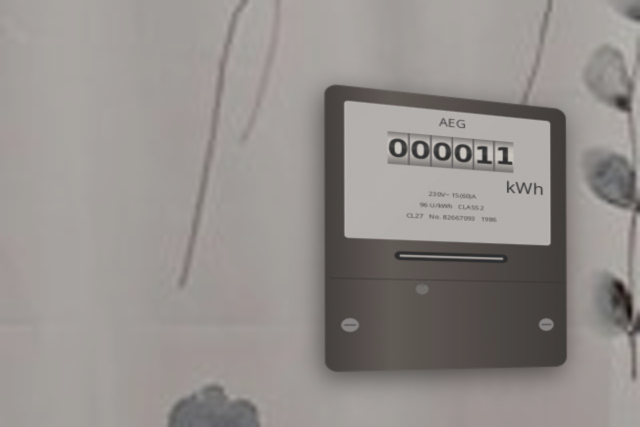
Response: 11 kWh
